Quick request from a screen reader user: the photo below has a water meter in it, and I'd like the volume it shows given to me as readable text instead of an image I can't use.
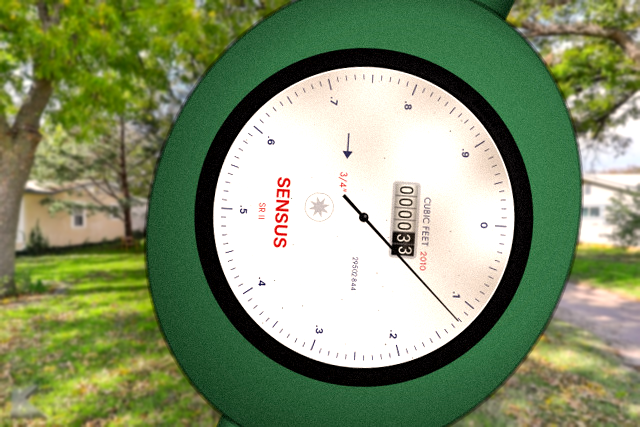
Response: 33.12 ft³
